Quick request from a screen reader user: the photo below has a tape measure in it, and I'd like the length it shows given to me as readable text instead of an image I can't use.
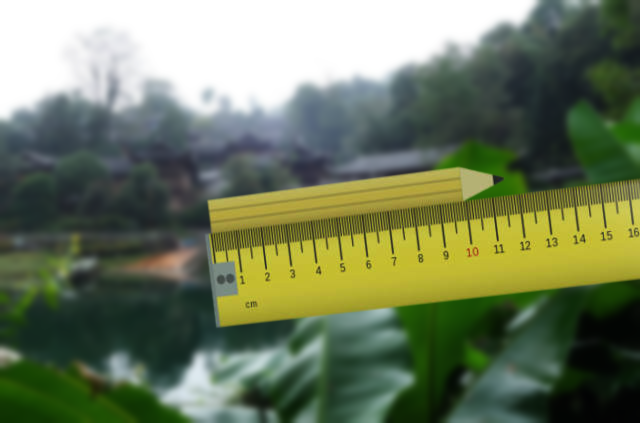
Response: 11.5 cm
